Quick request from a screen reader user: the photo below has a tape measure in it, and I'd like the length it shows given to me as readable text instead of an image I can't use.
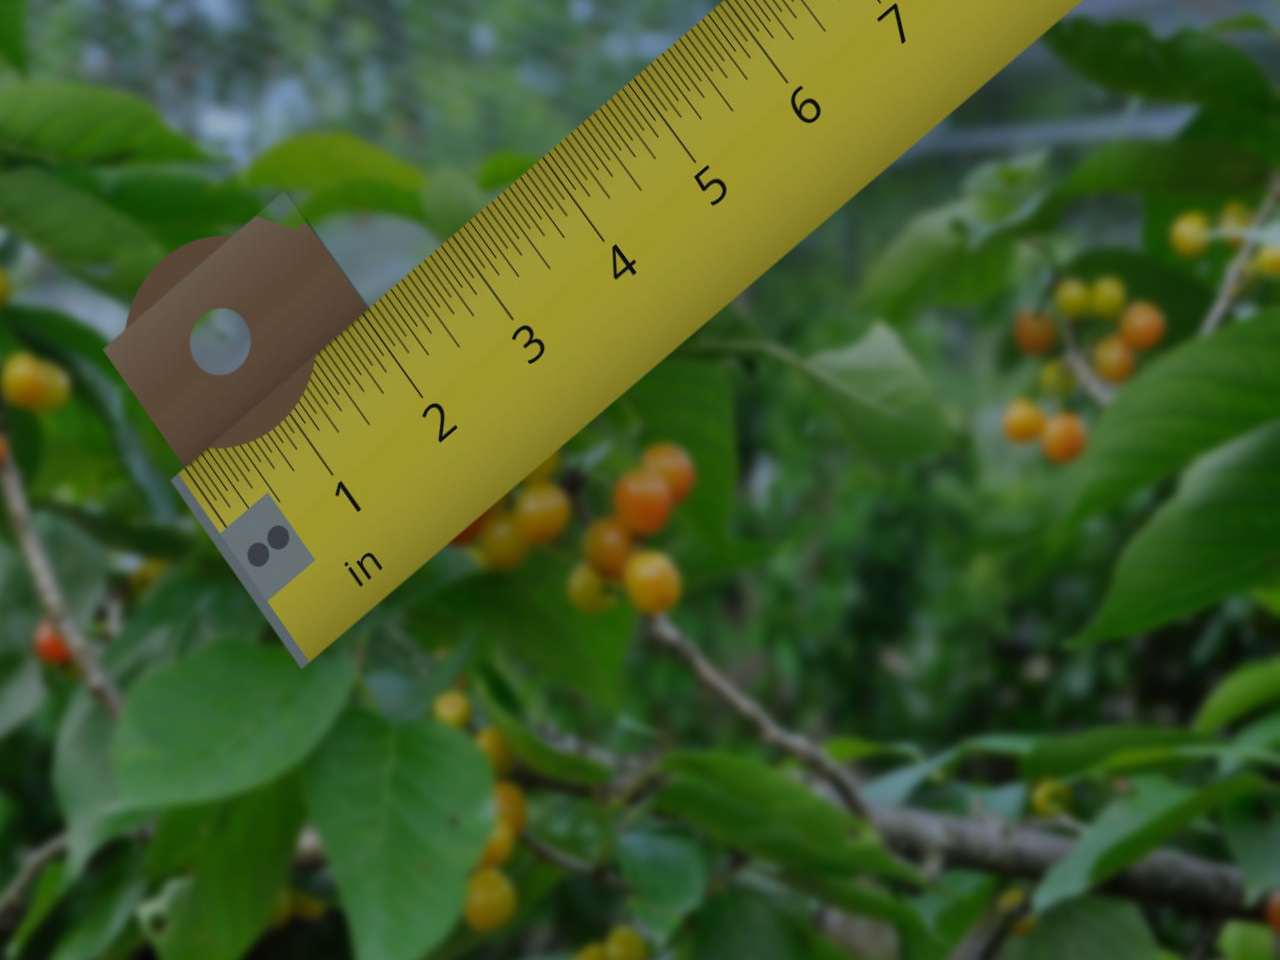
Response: 2.0625 in
